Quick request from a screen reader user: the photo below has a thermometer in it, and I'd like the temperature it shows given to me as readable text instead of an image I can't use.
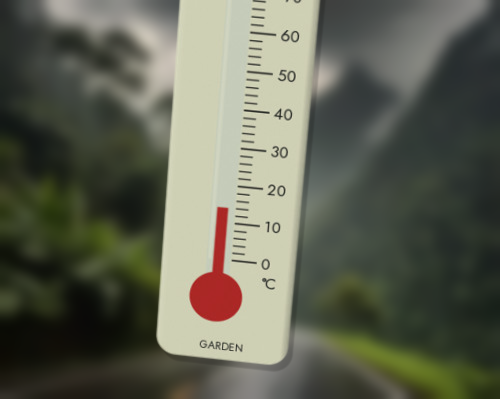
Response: 14 °C
